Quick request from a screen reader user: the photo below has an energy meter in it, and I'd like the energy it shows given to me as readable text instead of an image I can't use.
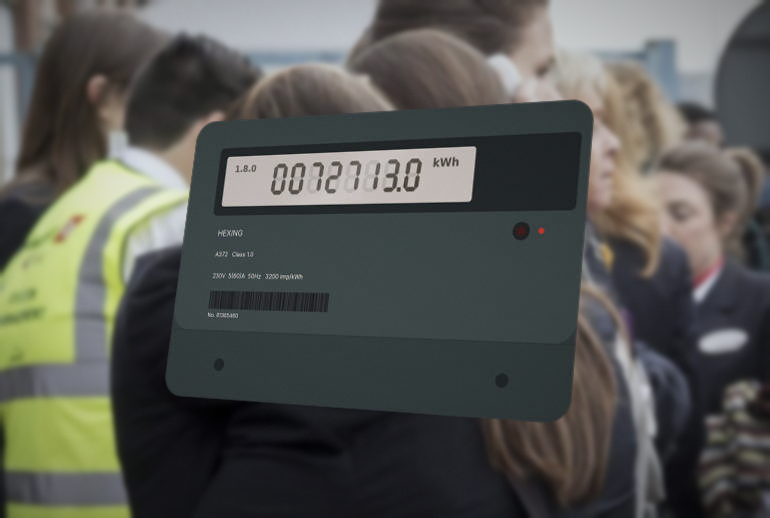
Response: 72713.0 kWh
